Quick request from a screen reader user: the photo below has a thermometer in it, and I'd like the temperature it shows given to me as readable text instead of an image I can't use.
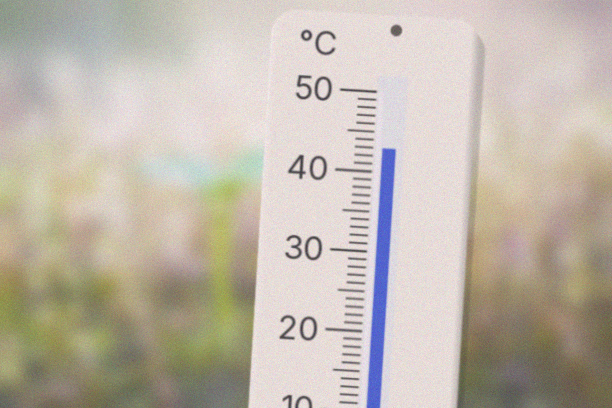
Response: 43 °C
